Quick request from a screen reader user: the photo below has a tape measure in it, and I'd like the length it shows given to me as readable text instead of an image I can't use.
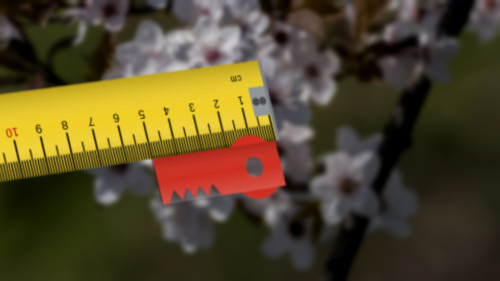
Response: 5 cm
